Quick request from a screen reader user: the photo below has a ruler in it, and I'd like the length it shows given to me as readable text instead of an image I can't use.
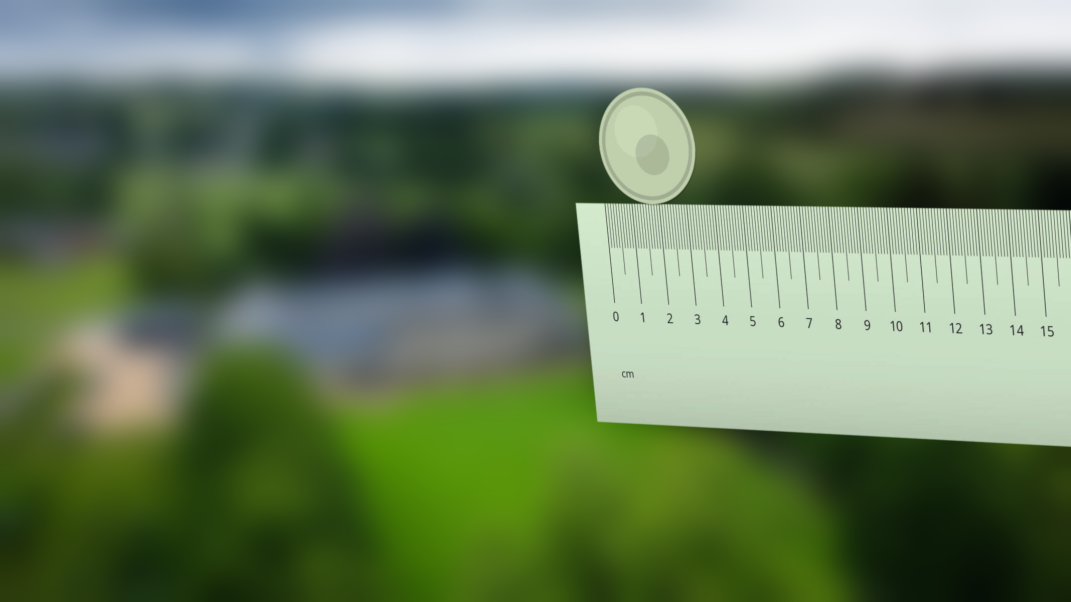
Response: 3.5 cm
